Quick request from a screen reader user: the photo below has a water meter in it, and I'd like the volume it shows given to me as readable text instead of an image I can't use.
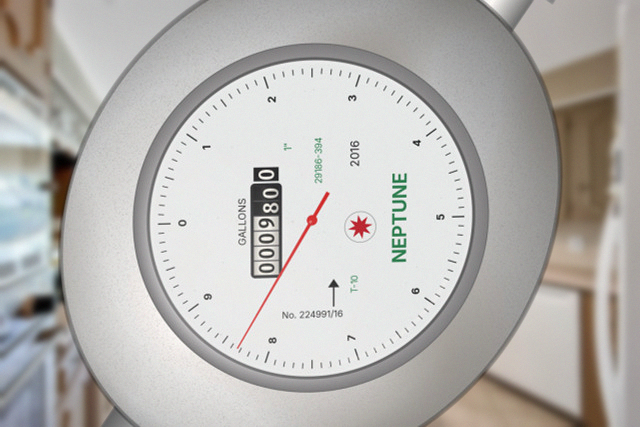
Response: 9798.3 gal
